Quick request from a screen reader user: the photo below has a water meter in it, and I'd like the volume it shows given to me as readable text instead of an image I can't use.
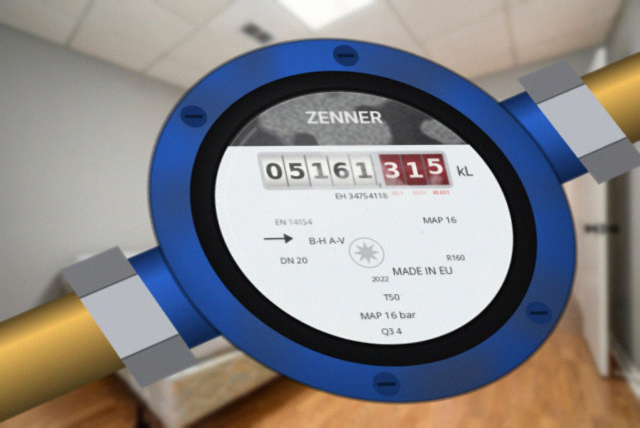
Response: 5161.315 kL
